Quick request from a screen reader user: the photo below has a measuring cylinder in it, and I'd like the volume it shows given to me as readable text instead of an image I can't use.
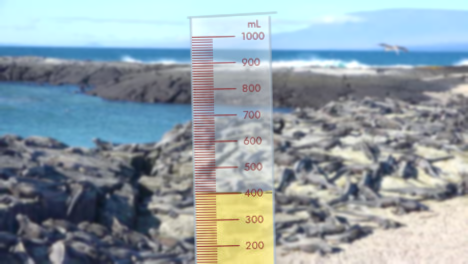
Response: 400 mL
